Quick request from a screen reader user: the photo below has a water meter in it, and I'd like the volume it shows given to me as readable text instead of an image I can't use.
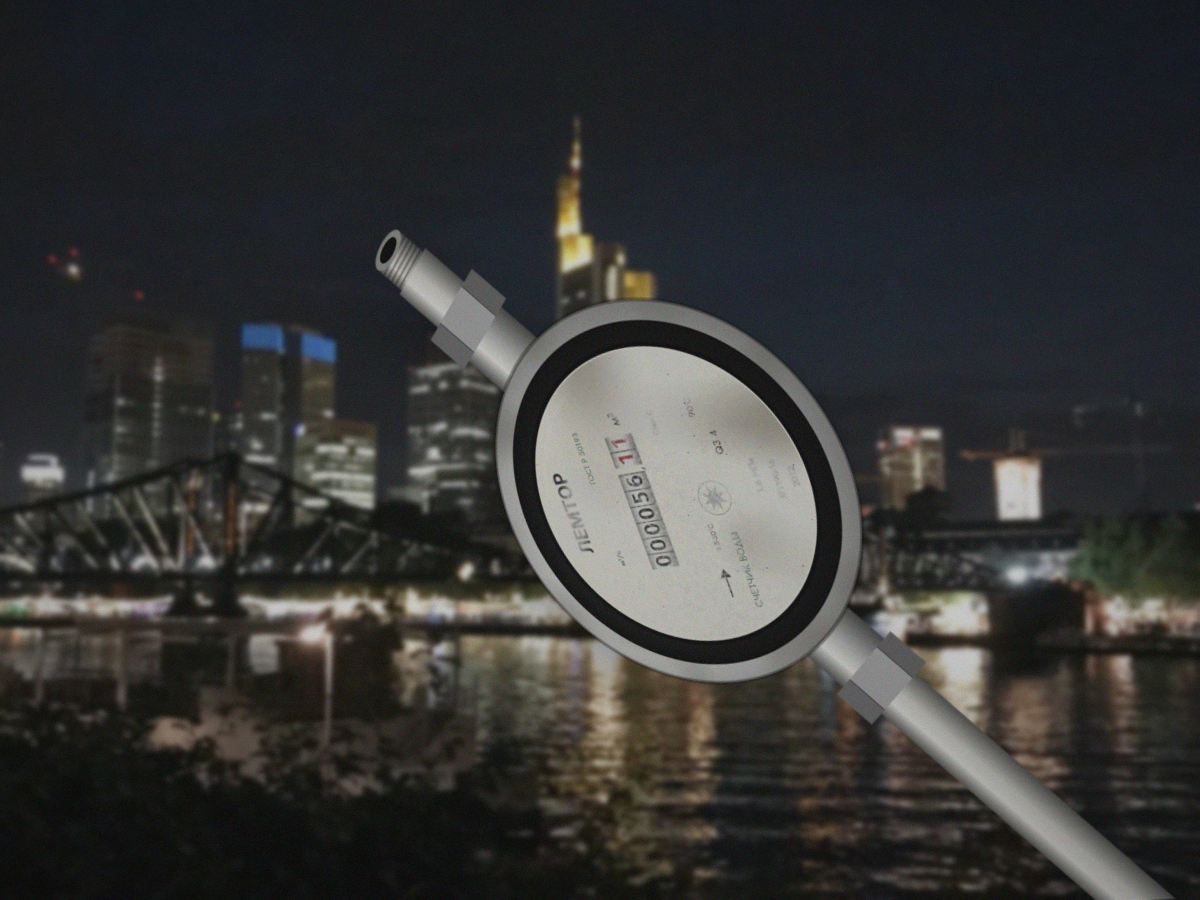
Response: 56.11 m³
